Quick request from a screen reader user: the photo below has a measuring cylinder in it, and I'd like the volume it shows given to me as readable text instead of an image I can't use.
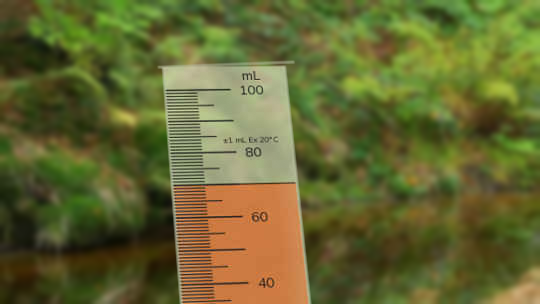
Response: 70 mL
